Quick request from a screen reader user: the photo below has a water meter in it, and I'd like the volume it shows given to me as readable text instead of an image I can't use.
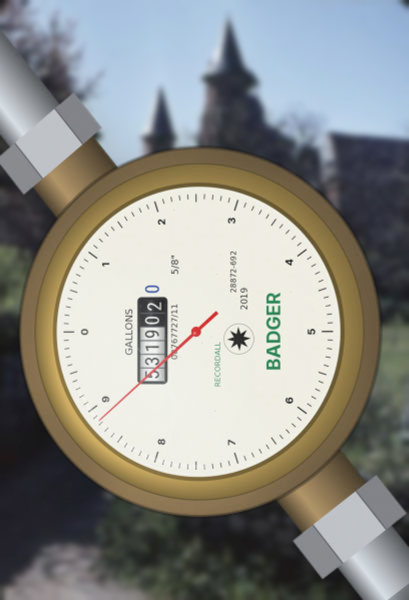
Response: 5319018.8 gal
